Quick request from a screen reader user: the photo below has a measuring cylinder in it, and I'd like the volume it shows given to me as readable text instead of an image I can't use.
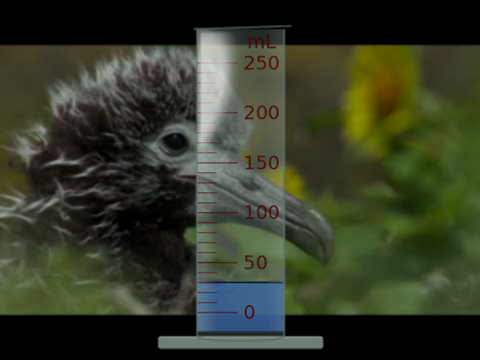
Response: 30 mL
